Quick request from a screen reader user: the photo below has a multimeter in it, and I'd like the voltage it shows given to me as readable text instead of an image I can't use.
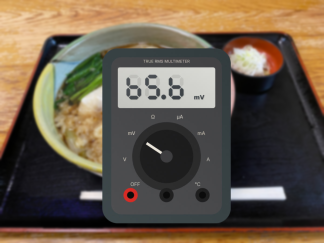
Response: 65.6 mV
